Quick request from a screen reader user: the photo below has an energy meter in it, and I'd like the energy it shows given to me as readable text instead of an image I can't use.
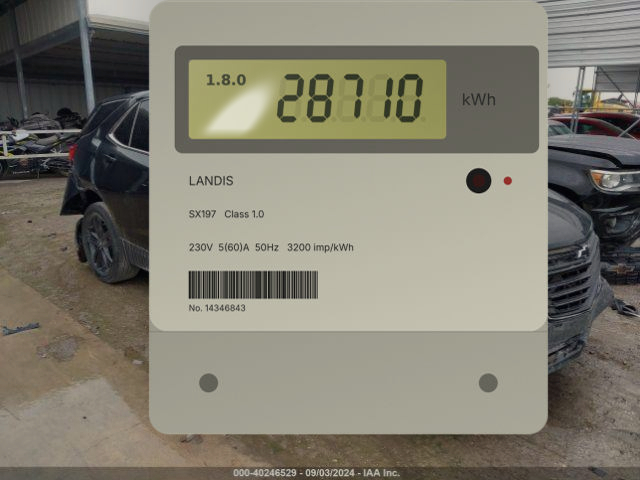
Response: 28710 kWh
